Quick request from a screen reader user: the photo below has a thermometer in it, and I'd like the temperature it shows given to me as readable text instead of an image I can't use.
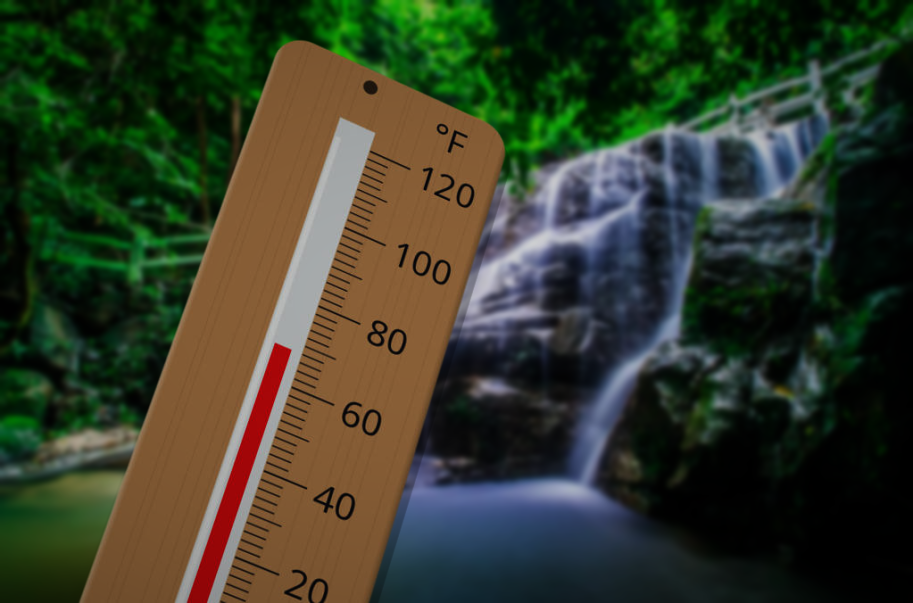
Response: 68 °F
